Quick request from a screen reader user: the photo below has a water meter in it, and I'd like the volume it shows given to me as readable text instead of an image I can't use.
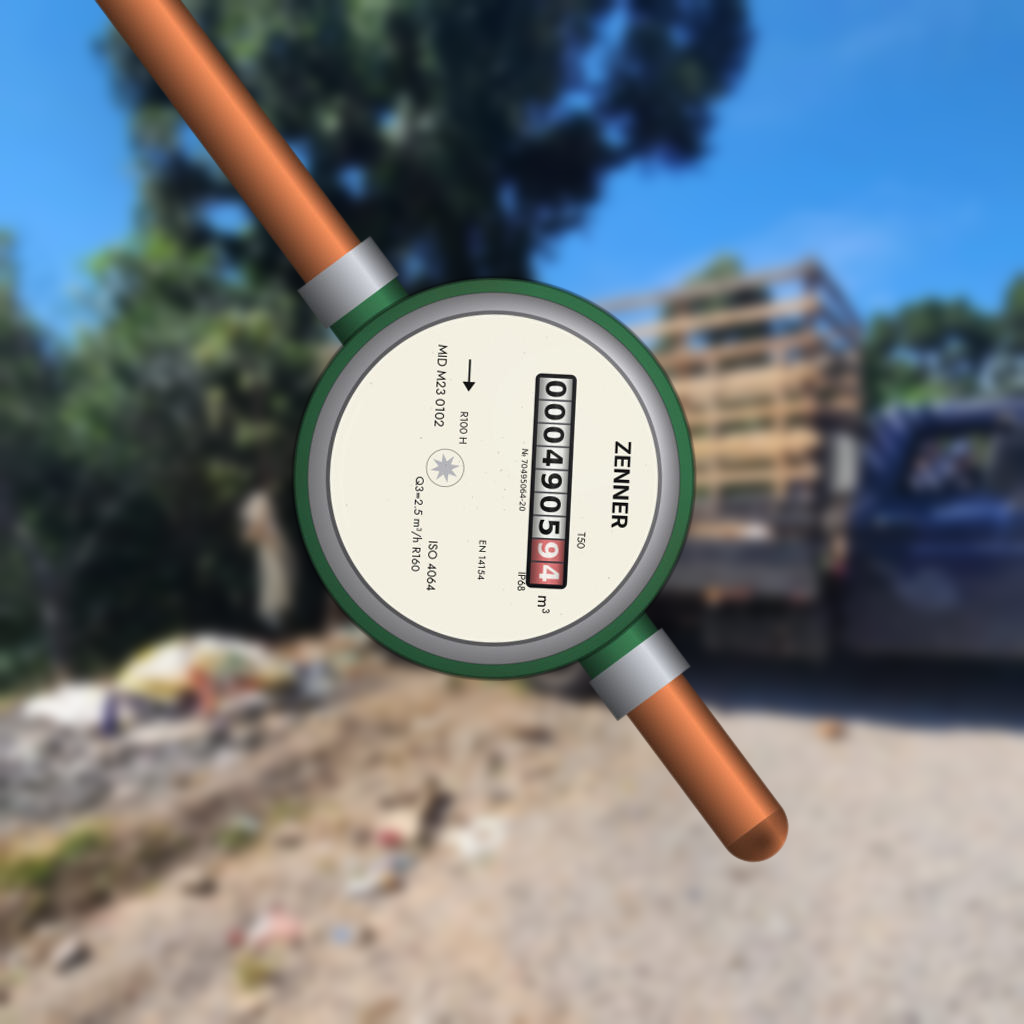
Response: 4905.94 m³
